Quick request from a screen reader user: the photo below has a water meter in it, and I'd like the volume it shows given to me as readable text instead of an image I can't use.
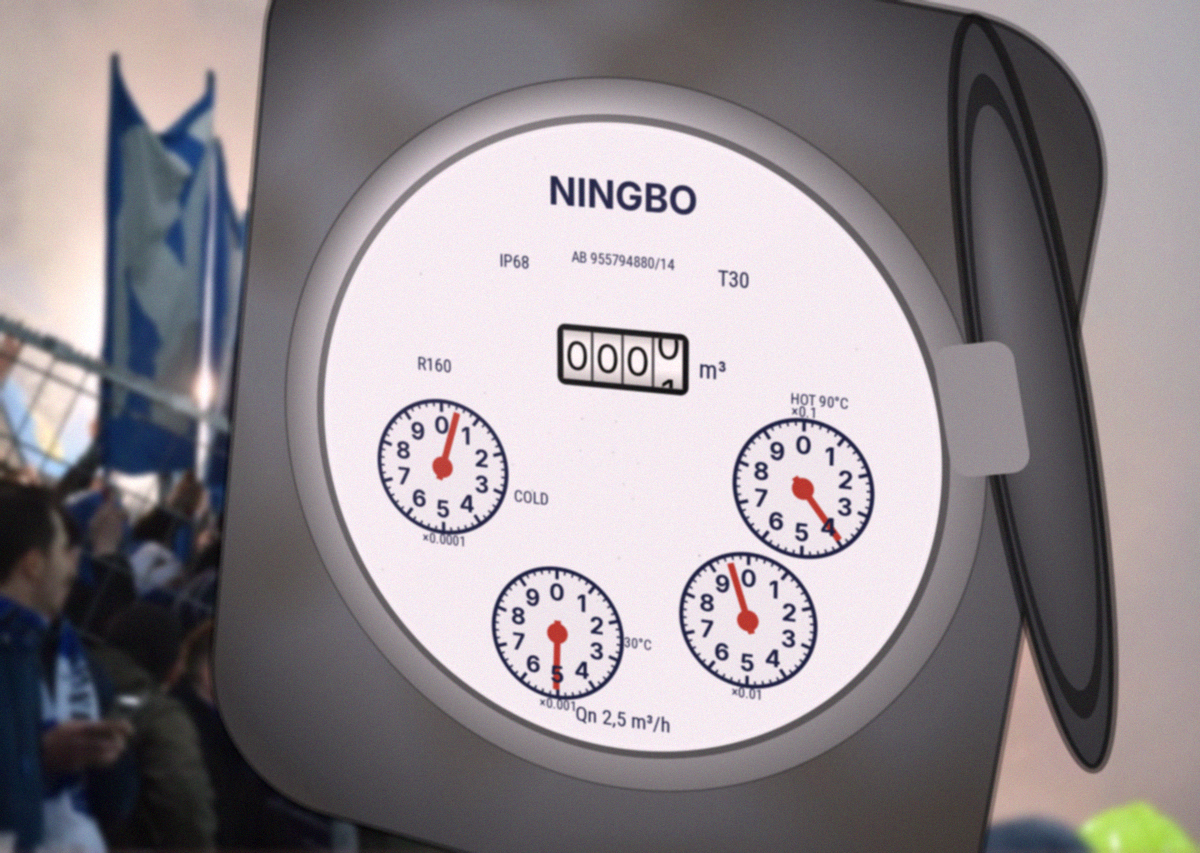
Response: 0.3950 m³
